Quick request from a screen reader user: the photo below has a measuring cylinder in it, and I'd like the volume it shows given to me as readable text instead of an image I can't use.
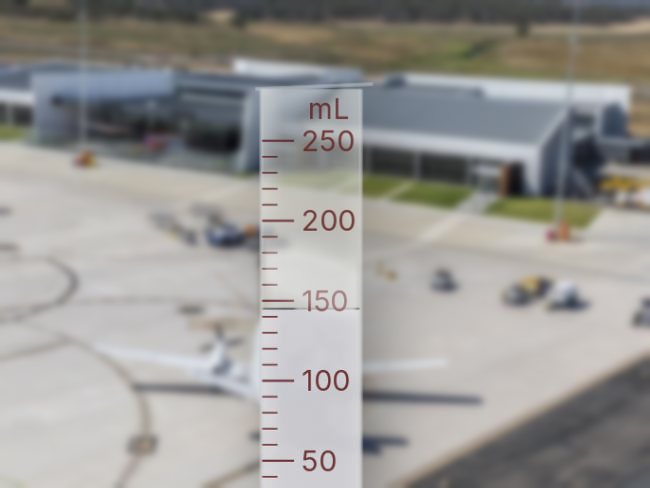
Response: 145 mL
